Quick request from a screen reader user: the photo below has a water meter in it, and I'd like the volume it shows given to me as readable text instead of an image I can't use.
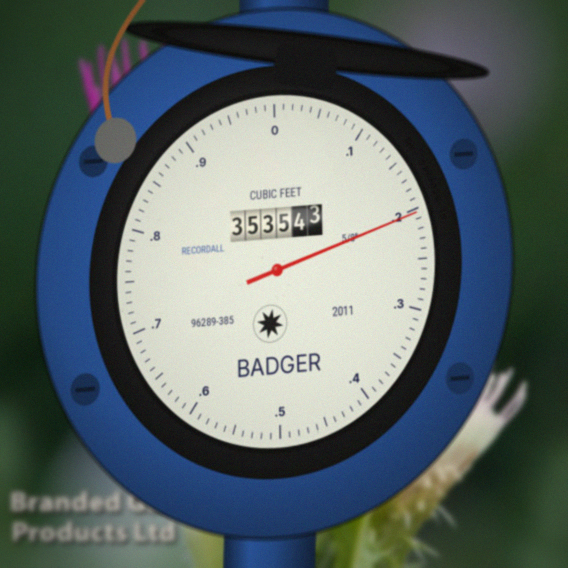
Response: 353543.20 ft³
